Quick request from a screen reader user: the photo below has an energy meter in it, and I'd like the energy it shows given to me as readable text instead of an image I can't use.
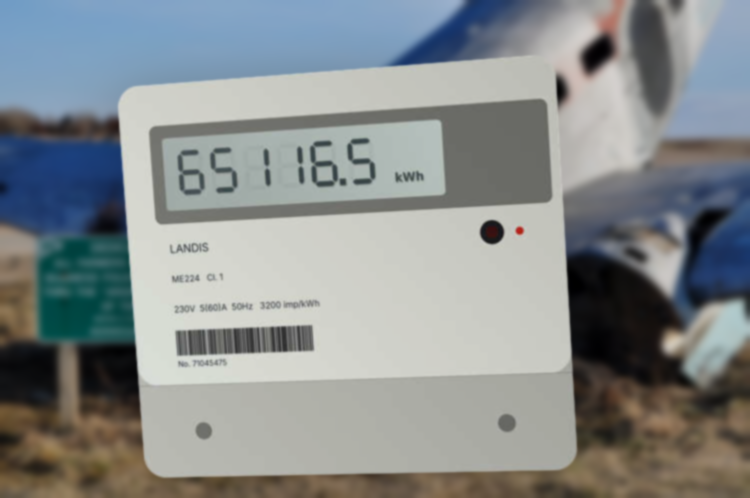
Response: 65116.5 kWh
